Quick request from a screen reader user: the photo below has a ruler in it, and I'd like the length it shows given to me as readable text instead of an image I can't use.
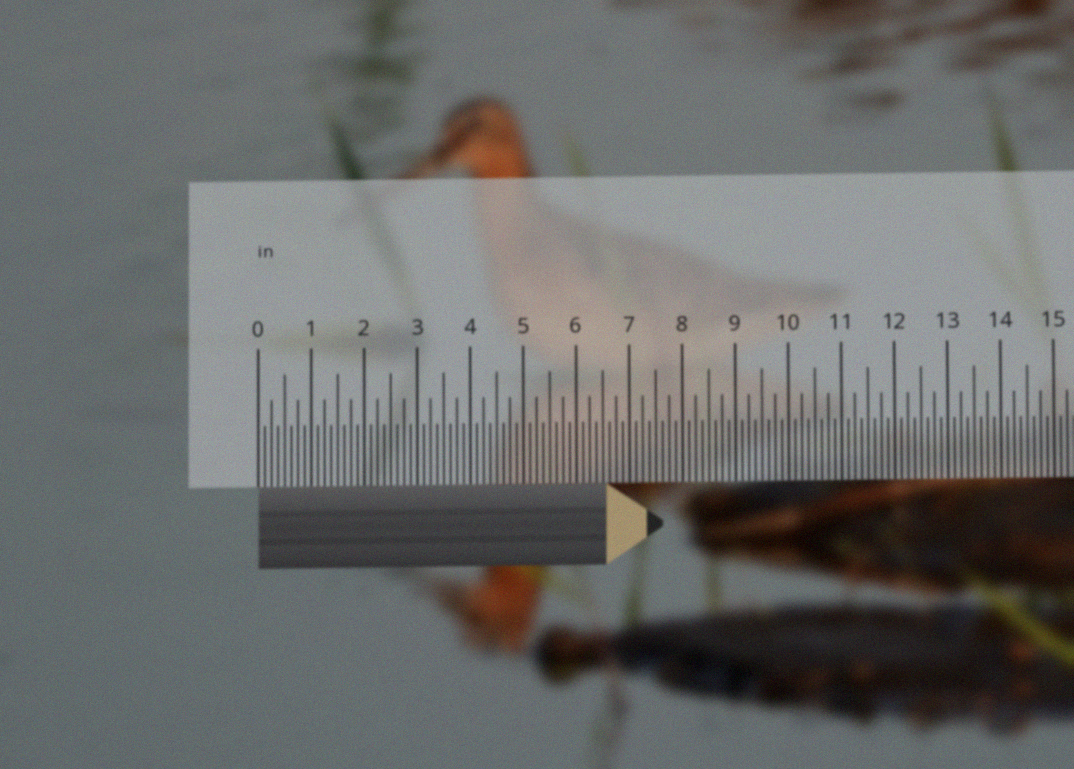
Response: 7.625 in
